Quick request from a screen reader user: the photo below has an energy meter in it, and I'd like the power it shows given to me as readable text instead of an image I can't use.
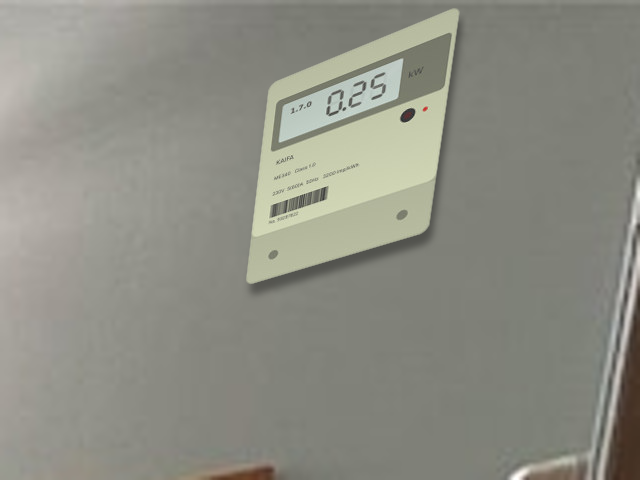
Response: 0.25 kW
